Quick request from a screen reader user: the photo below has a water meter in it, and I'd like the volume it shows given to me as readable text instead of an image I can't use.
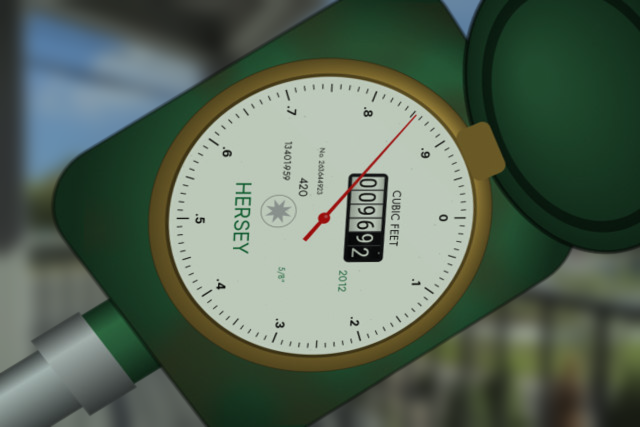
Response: 9691.85 ft³
